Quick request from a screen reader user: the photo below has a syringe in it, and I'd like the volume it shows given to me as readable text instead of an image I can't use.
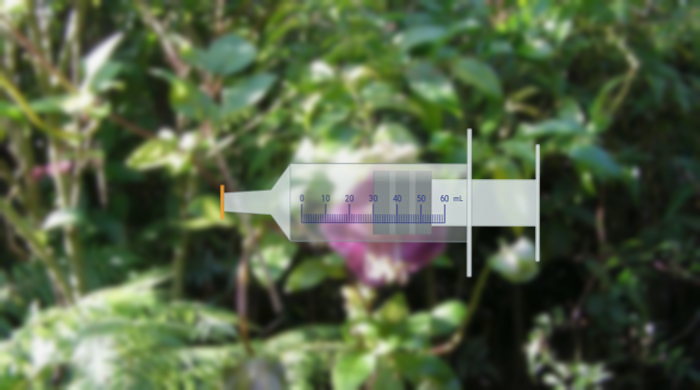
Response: 30 mL
